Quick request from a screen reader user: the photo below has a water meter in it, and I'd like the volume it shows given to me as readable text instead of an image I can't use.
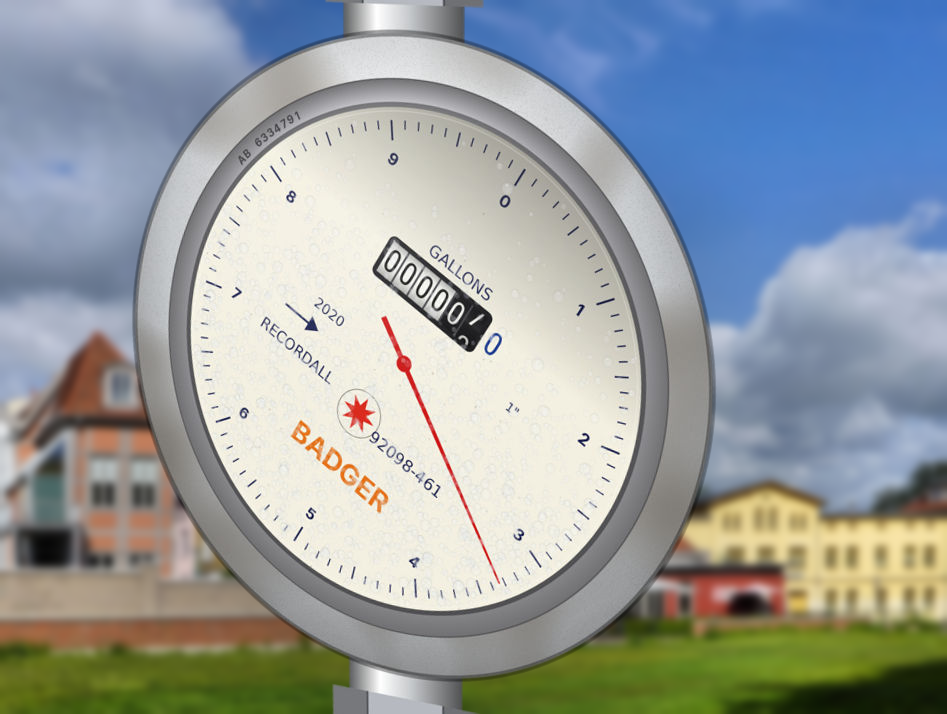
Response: 73.3 gal
